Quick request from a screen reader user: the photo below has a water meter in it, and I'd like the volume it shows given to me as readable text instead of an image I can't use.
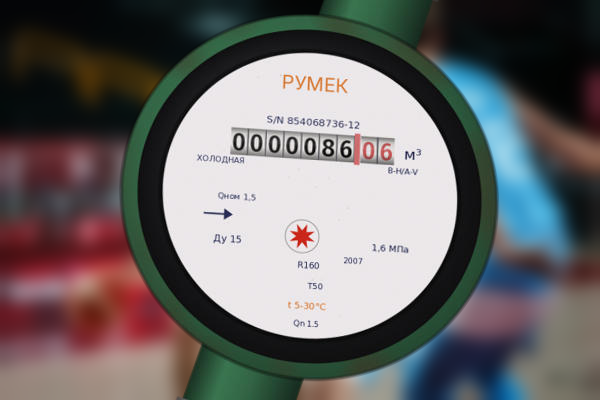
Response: 86.06 m³
